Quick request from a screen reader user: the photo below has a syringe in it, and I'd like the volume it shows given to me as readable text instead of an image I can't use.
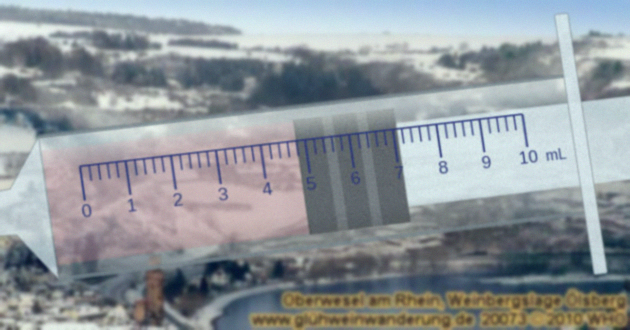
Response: 4.8 mL
